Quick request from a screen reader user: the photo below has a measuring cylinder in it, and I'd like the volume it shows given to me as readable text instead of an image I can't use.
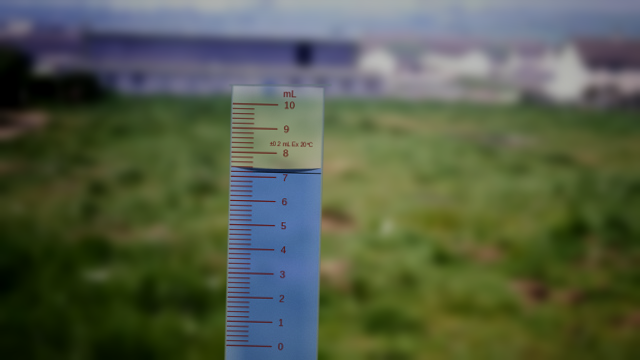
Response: 7.2 mL
